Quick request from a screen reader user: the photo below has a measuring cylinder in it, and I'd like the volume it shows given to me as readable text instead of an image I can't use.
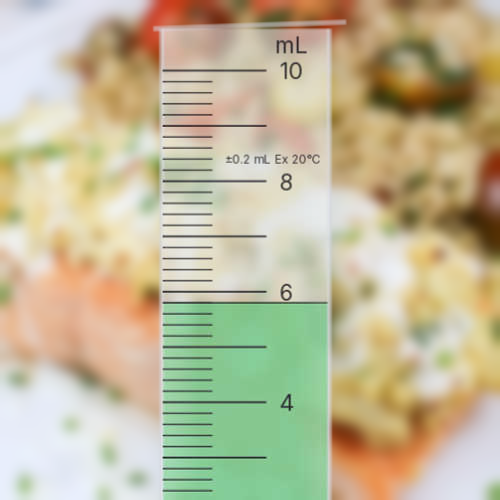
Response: 5.8 mL
